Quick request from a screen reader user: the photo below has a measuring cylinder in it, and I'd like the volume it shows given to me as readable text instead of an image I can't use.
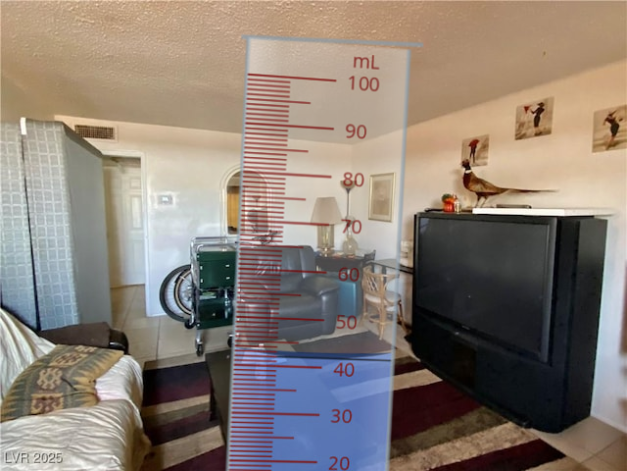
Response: 42 mL
